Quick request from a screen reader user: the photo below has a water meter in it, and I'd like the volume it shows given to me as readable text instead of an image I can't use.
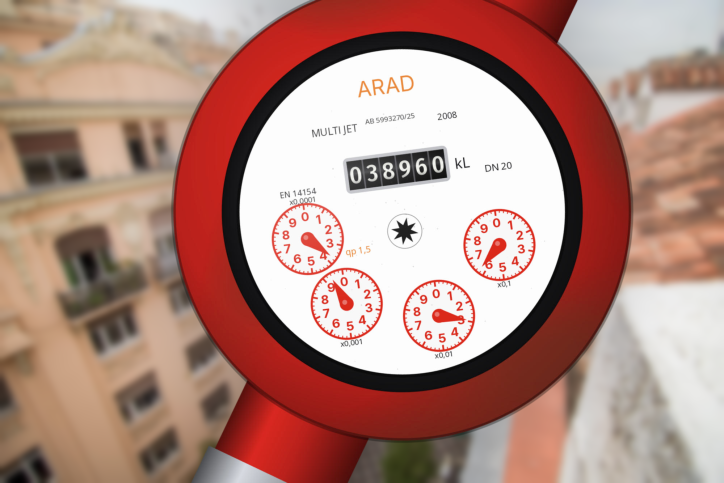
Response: 38960.6293 kL
